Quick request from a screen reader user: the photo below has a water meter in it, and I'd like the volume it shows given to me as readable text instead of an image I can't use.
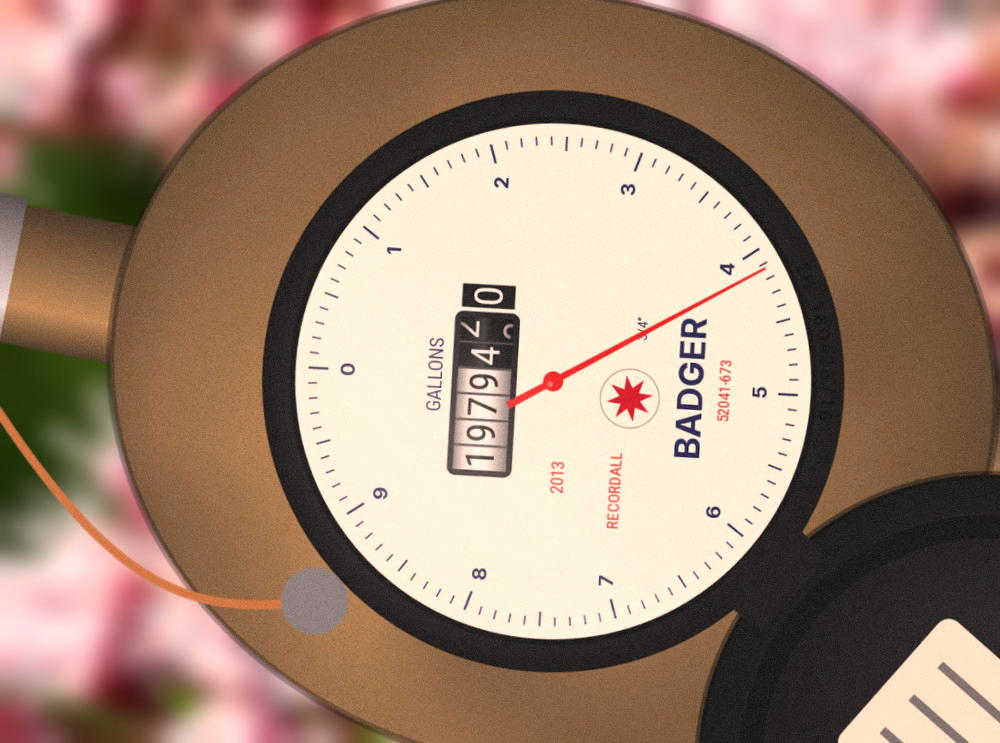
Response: 1979424.1 gal
